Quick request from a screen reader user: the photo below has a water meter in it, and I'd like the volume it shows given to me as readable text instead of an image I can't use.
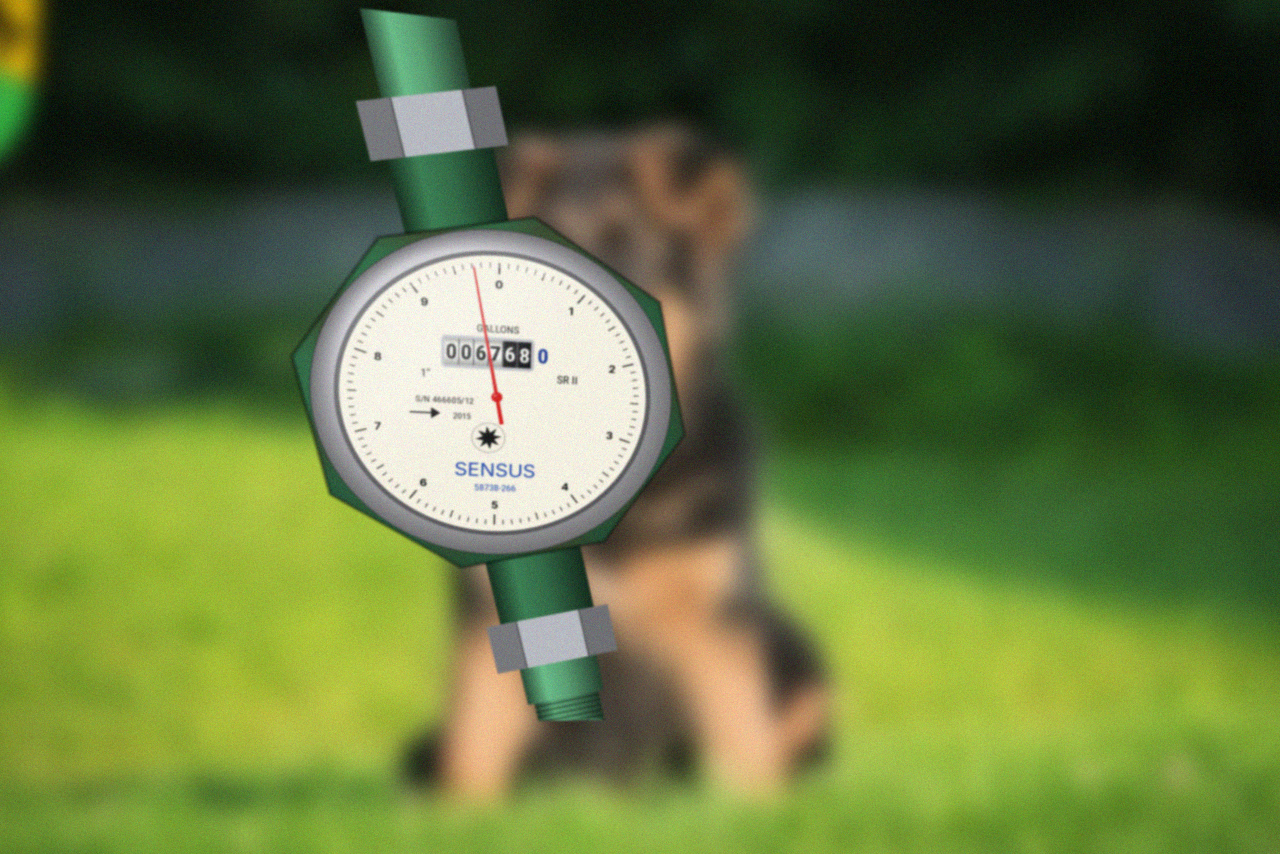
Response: 67679.7 gal
